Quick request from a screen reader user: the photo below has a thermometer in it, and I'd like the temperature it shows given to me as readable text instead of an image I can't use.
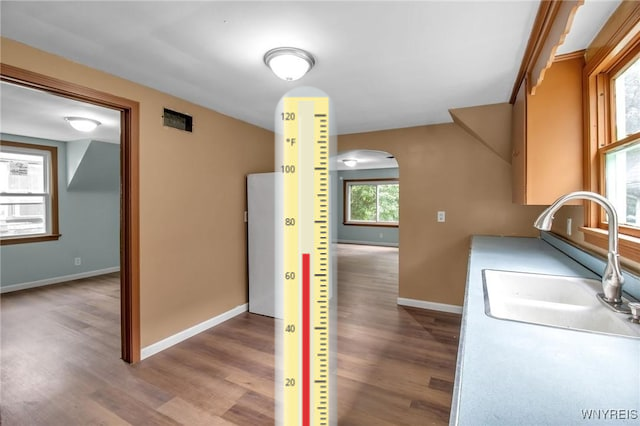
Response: 68 °F
